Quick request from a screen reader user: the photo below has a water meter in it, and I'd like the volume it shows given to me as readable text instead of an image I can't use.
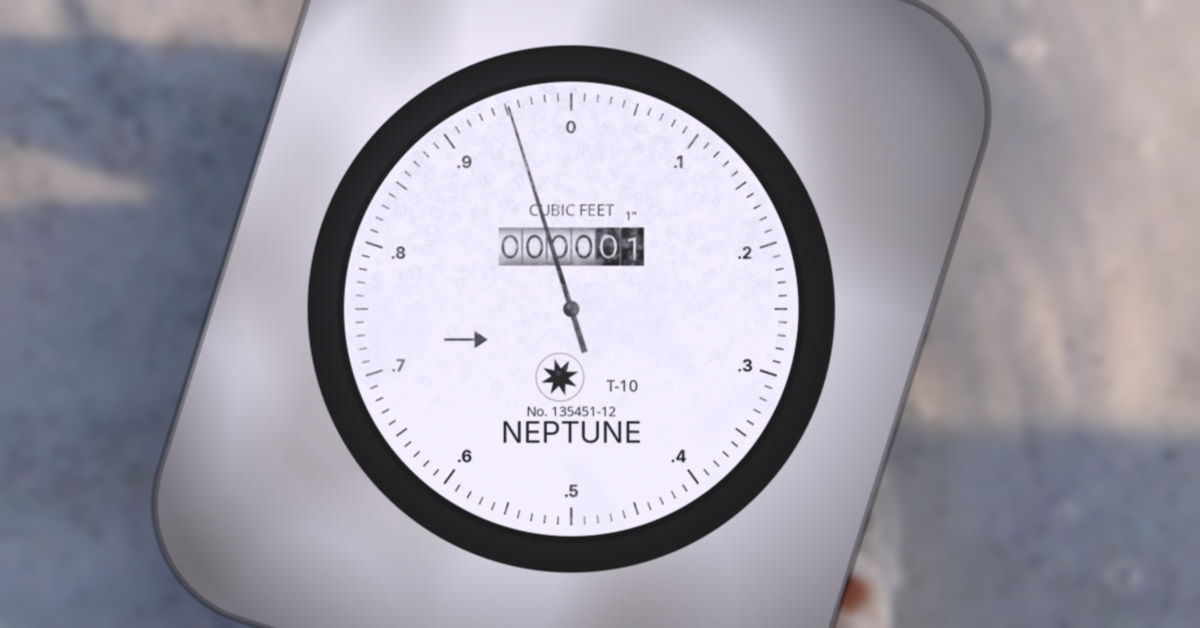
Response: 0.95 ft³
